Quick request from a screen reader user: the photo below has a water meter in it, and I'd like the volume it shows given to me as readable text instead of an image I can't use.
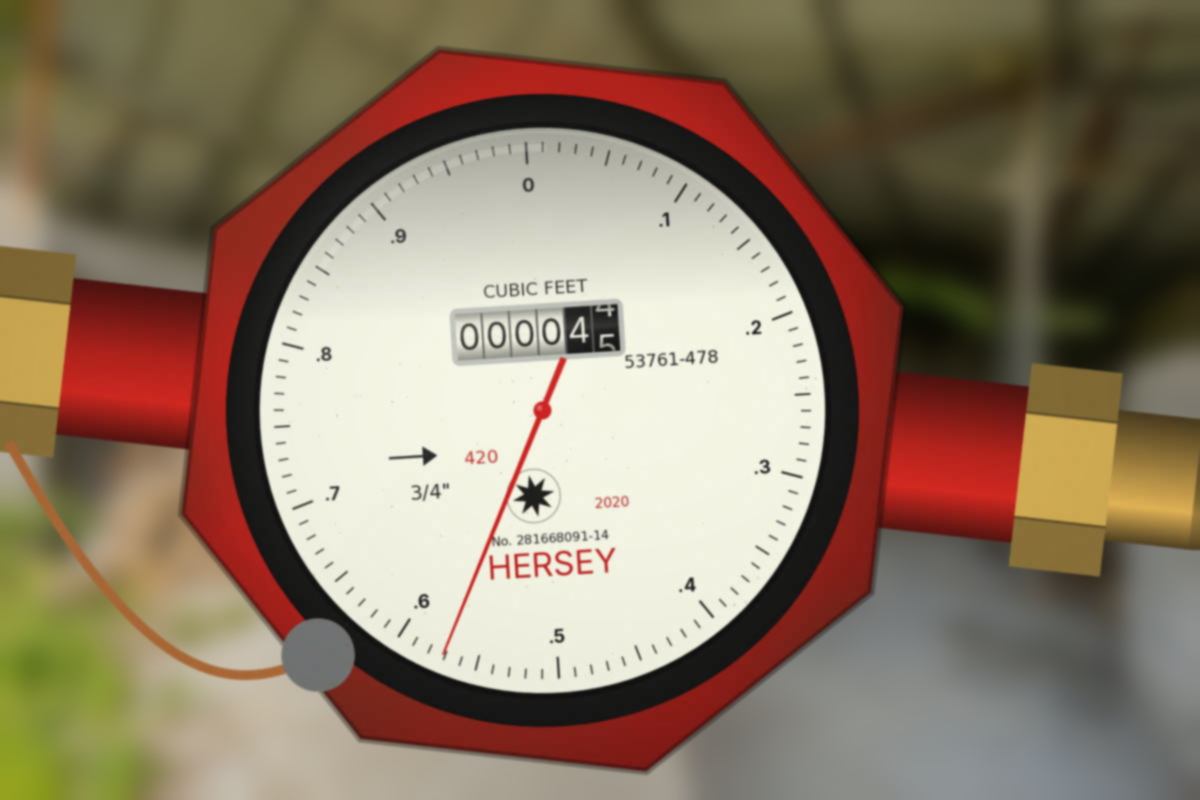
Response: 44.57 ft³
